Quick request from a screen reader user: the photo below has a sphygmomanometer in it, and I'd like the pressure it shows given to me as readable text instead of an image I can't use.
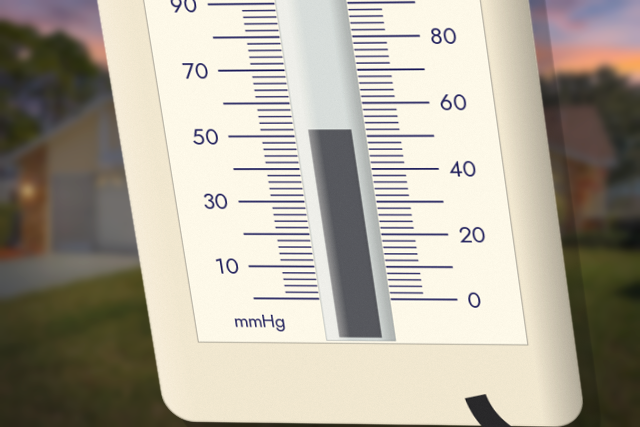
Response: 52 mmHg
